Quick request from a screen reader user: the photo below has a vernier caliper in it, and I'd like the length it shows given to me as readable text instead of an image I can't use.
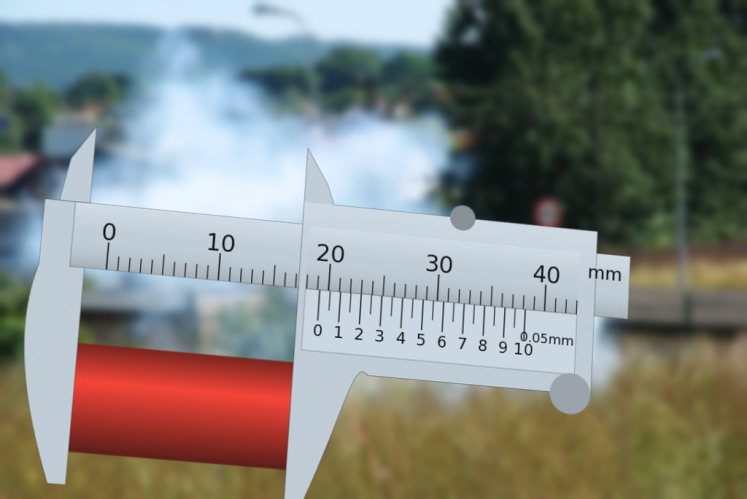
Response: 19.2 mm
